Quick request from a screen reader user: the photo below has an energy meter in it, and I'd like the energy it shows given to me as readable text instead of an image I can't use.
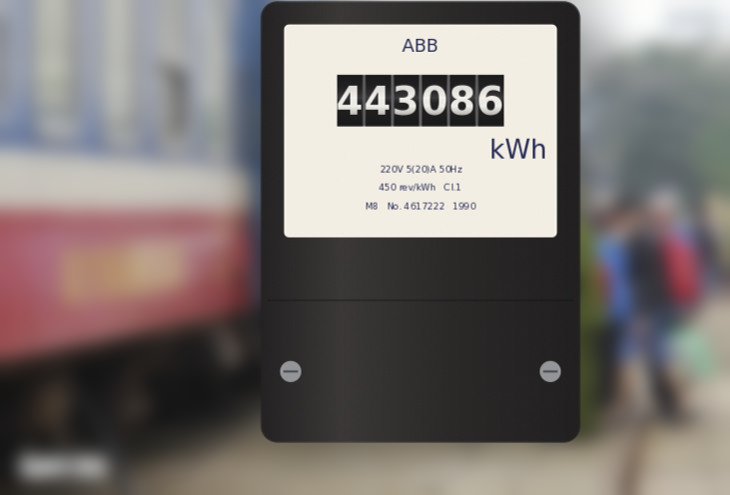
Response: 443086 kWh
